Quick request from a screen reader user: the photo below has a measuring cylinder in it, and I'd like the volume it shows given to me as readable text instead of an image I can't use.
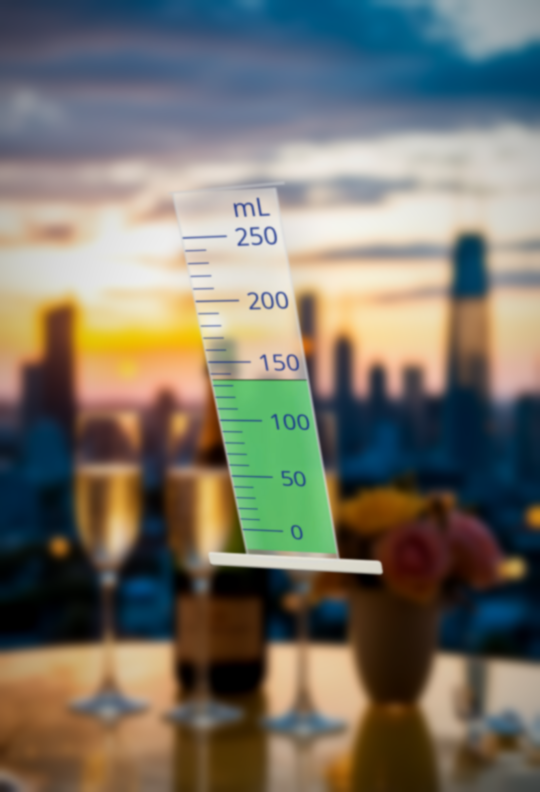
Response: 135 mL
